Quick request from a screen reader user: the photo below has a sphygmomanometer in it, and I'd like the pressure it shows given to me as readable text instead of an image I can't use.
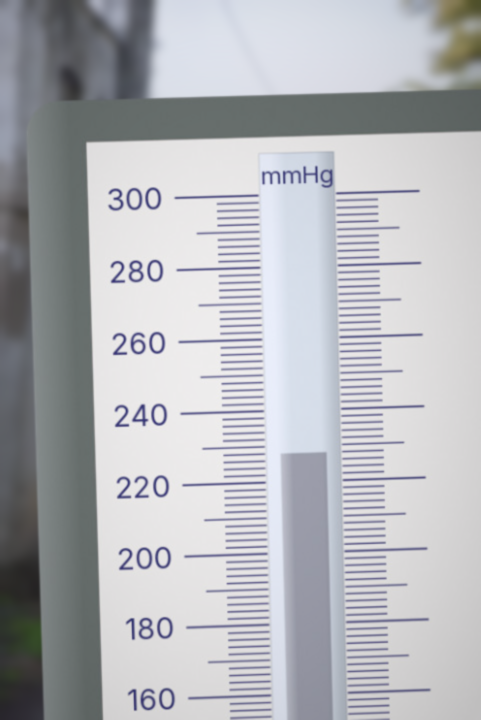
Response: 228 mmHg
